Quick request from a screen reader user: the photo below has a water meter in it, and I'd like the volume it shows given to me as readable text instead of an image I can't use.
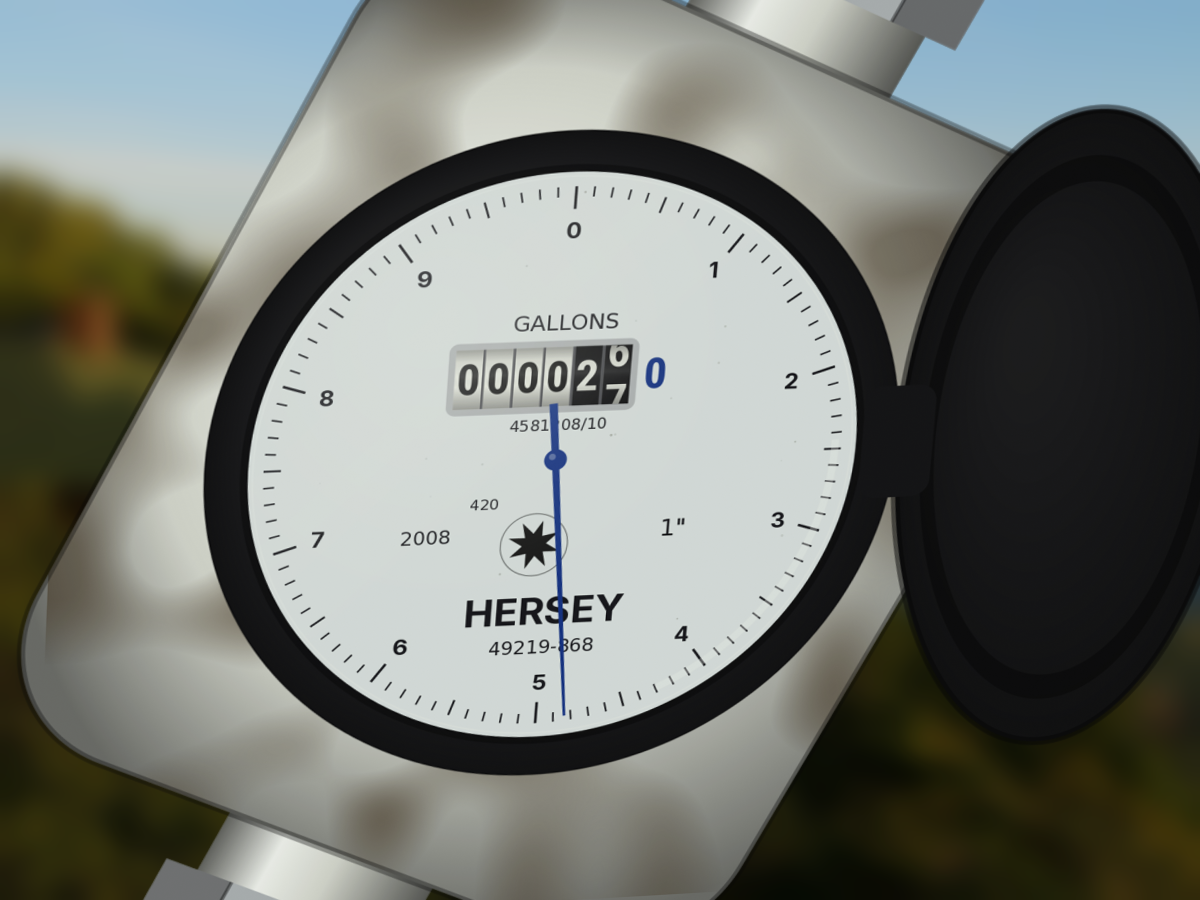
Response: 264.8 gal
